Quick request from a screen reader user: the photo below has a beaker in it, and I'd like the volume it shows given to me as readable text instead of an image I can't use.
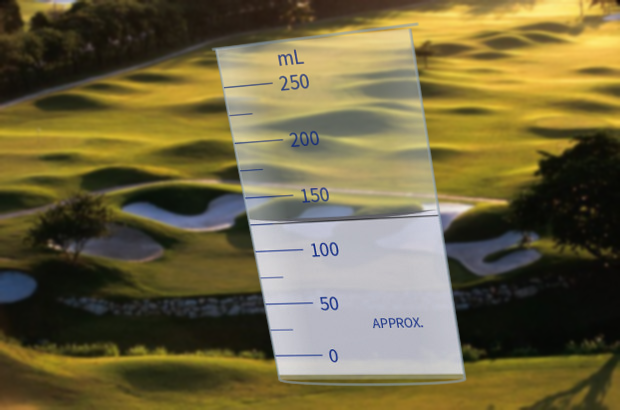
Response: 125 mL
